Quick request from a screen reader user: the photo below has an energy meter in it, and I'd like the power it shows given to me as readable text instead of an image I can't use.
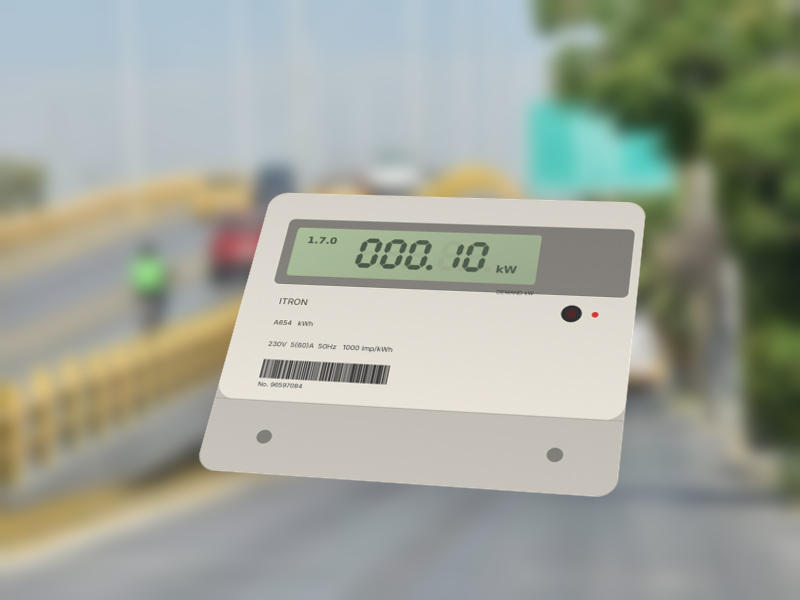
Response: 0.10 kW
